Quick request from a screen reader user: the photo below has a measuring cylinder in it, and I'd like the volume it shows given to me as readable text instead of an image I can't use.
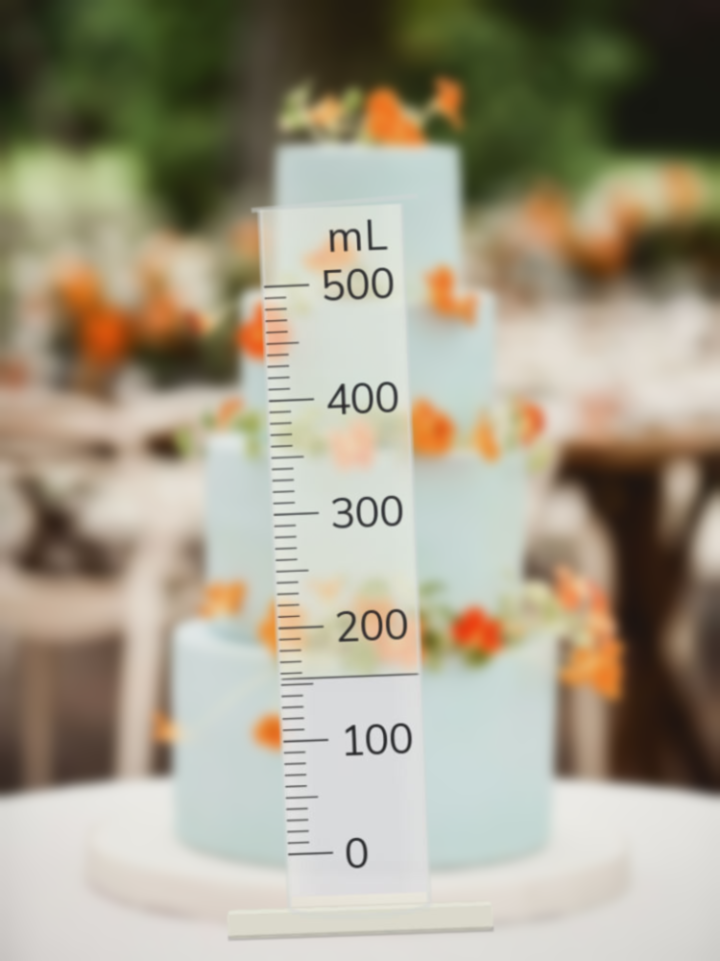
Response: 155 mL
